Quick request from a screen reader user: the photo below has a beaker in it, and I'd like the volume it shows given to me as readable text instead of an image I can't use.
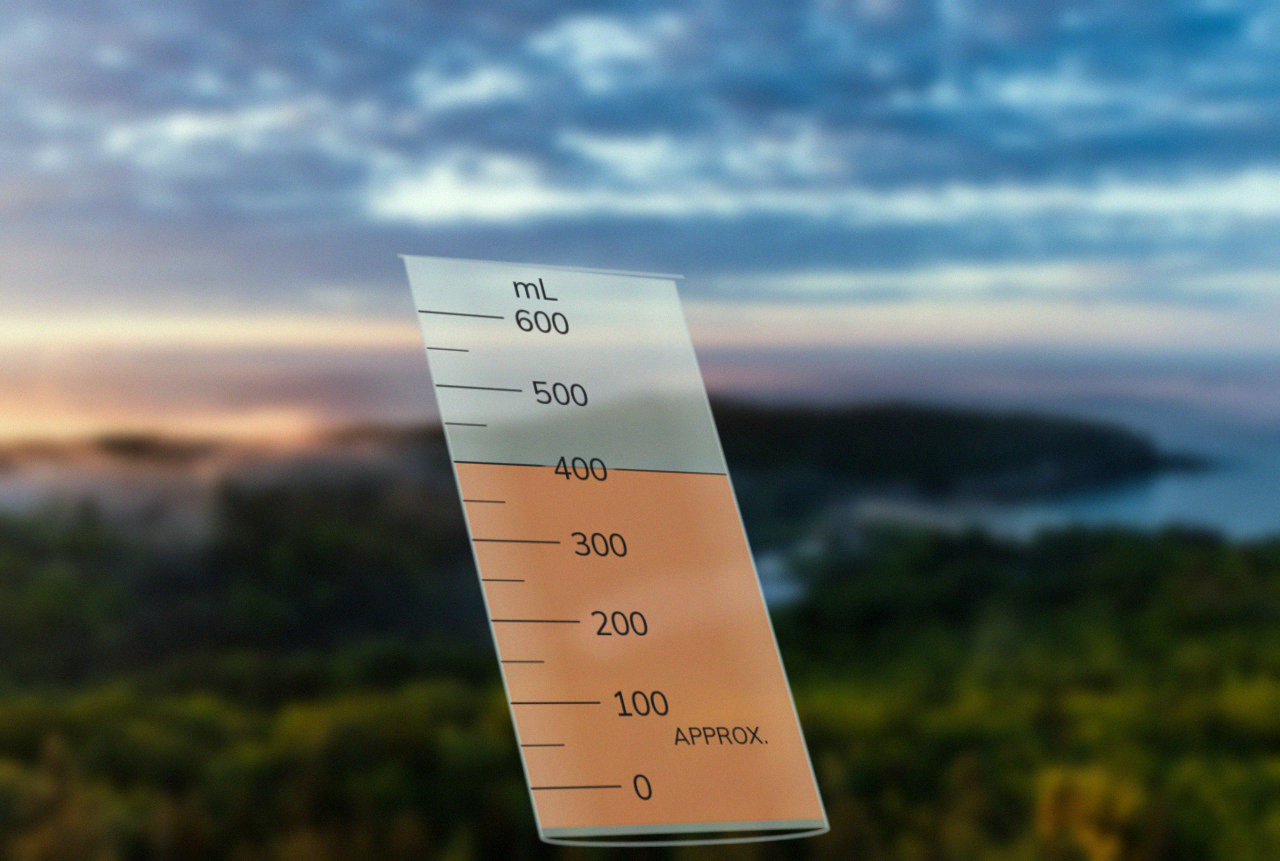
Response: 400 mL
